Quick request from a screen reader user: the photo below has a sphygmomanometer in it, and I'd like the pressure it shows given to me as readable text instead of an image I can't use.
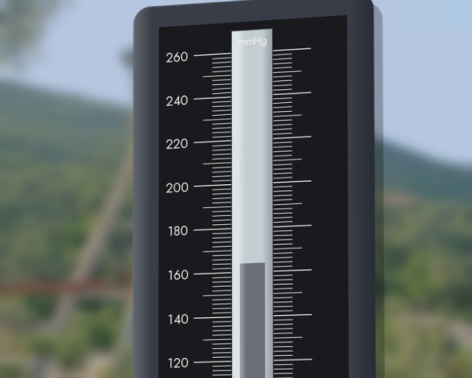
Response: 164 mmHg
